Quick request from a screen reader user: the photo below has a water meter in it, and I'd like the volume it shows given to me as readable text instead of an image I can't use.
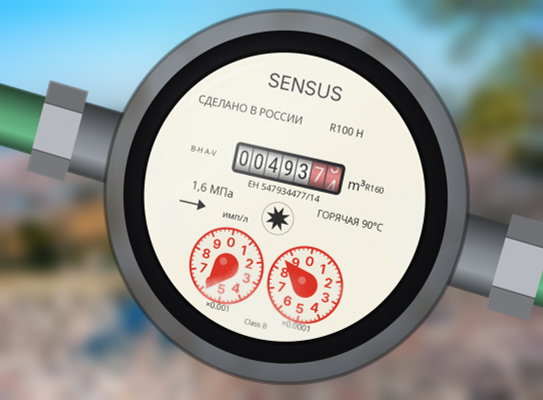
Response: 493.7358 m³
